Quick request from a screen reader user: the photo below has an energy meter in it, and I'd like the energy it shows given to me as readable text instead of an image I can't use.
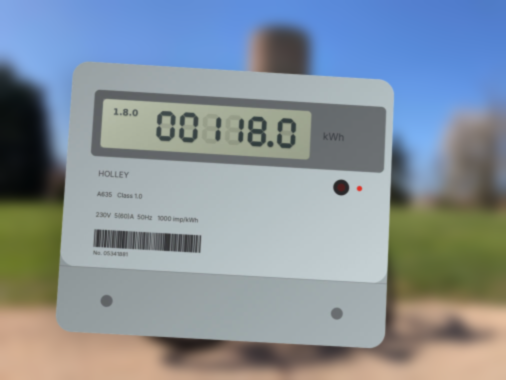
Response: 118.0 kWh
